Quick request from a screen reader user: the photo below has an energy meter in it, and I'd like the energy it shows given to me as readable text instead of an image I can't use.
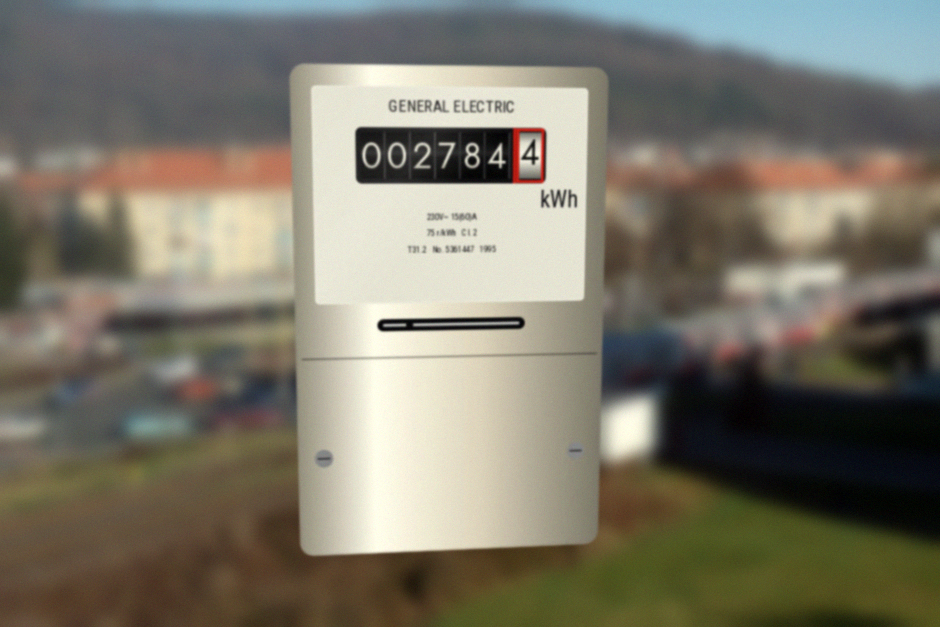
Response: 2784.4 kWh
